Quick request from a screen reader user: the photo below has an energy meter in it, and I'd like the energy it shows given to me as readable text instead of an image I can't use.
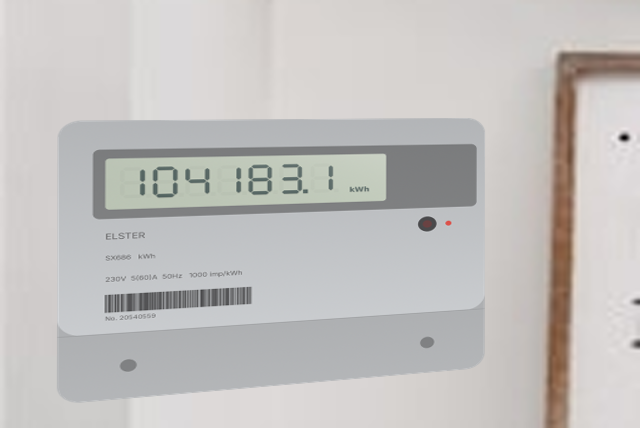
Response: 104183.1 kWh
